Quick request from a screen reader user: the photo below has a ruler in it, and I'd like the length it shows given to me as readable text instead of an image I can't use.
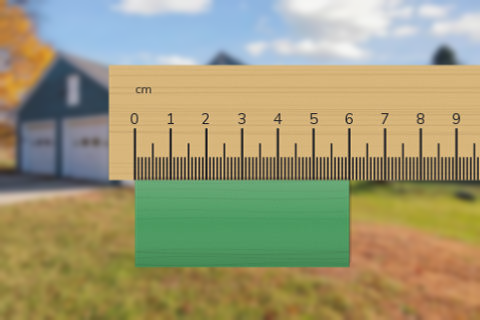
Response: 6 cm
